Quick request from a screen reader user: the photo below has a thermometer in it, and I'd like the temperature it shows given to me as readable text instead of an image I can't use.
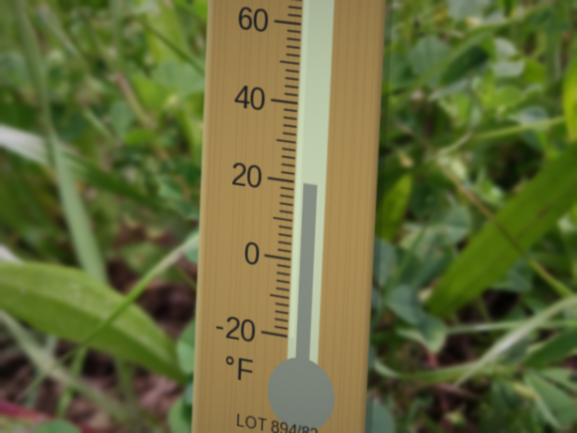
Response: 20 °F
